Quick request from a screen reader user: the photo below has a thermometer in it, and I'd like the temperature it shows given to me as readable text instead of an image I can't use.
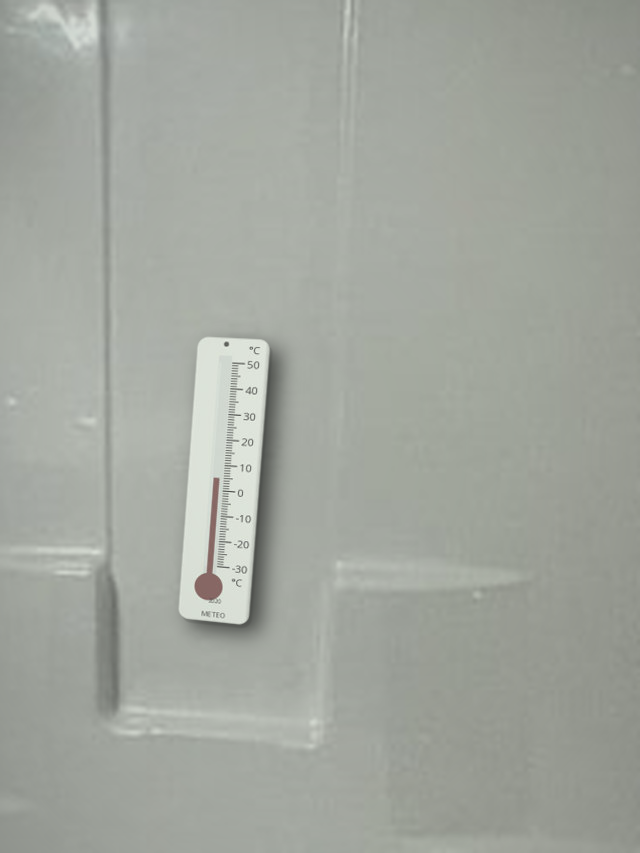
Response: 5 °C
